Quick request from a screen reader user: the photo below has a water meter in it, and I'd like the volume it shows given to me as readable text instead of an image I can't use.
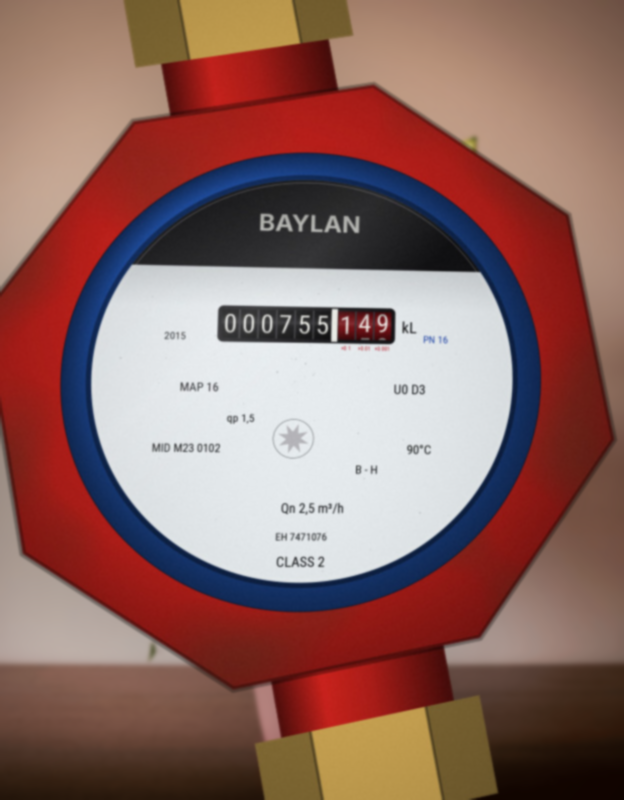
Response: 755.149 kL
